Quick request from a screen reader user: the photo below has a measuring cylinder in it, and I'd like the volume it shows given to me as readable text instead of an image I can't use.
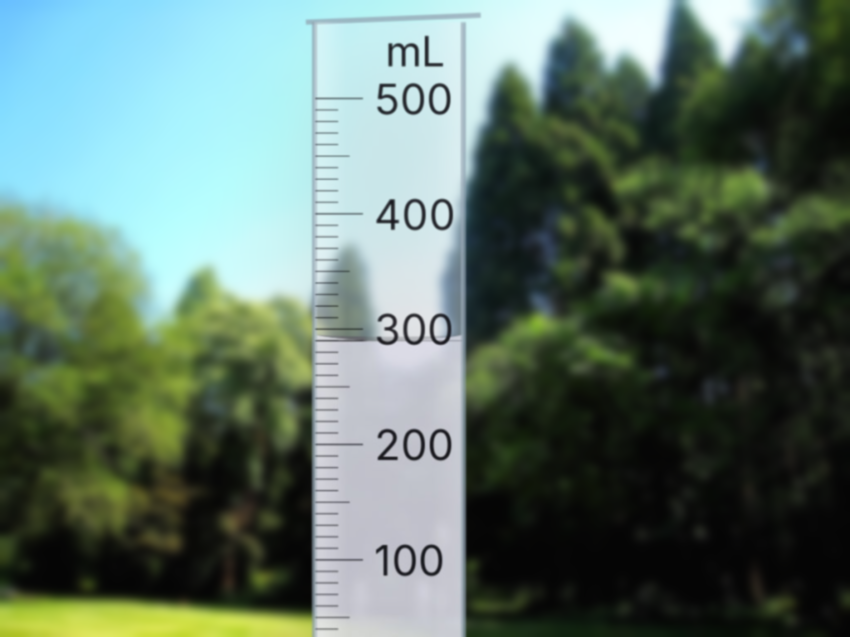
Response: 290 mL
